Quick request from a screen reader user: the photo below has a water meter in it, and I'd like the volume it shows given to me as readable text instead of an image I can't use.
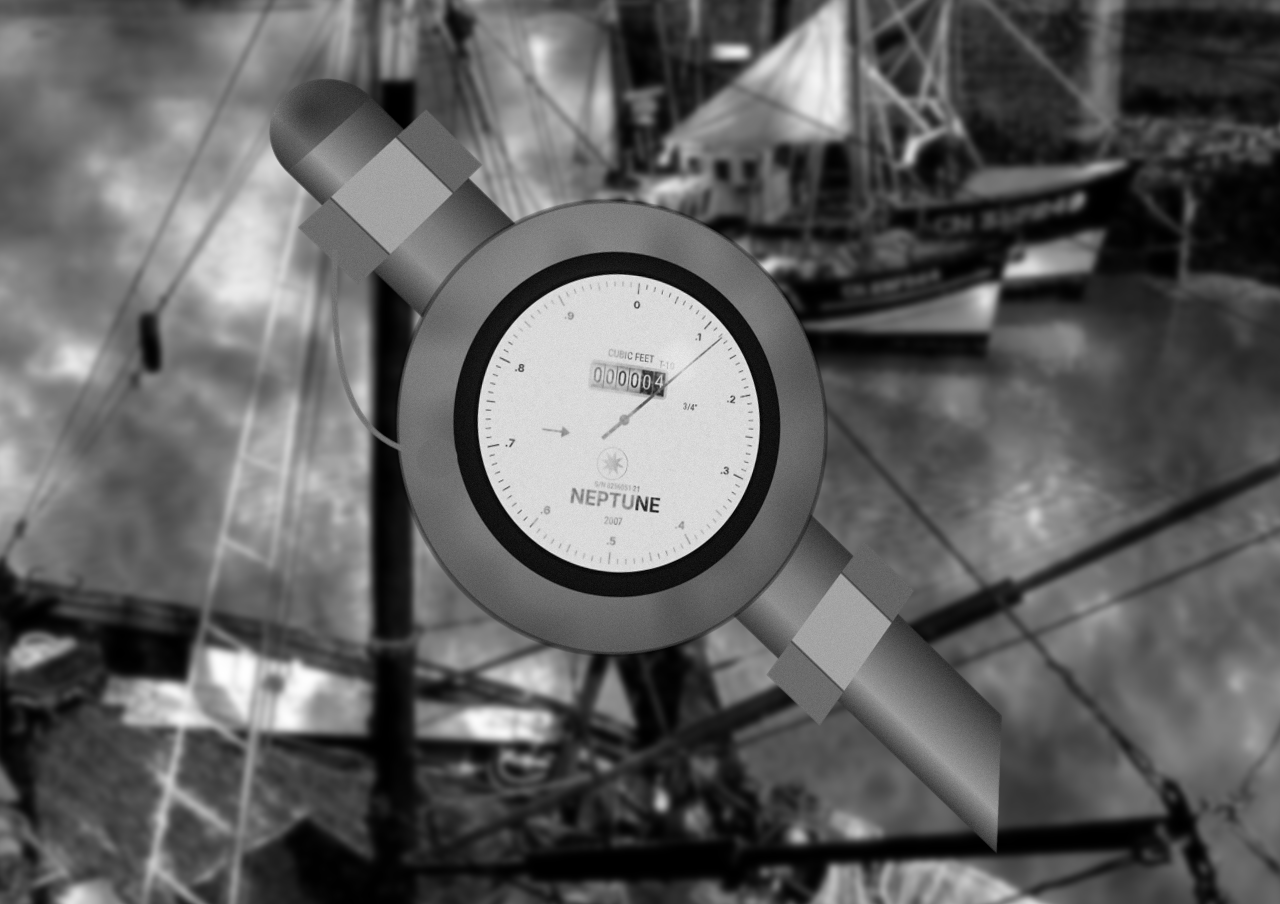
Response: 4.12 ft³
